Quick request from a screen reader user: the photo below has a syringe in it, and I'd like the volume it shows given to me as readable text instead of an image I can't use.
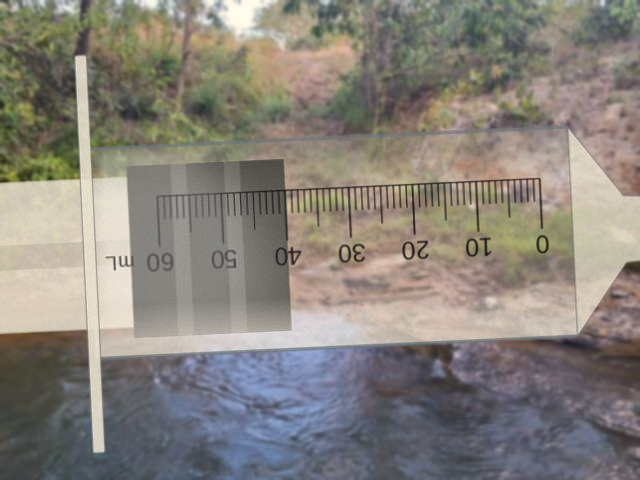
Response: 40 mL
